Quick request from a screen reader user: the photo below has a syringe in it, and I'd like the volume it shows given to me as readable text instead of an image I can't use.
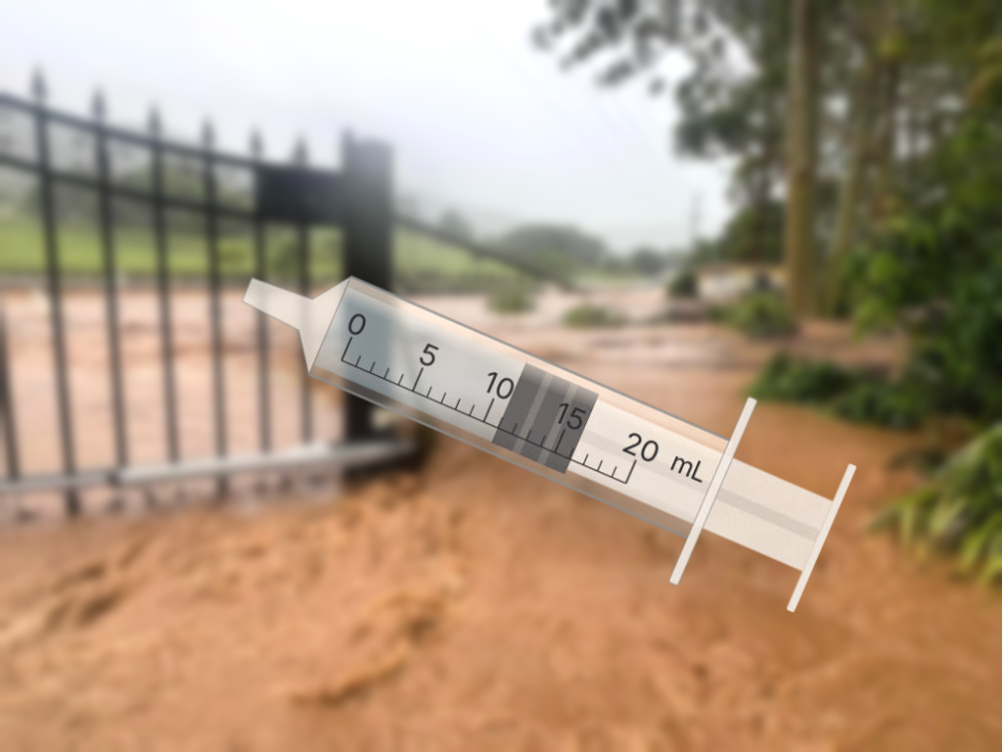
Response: 11 mL
